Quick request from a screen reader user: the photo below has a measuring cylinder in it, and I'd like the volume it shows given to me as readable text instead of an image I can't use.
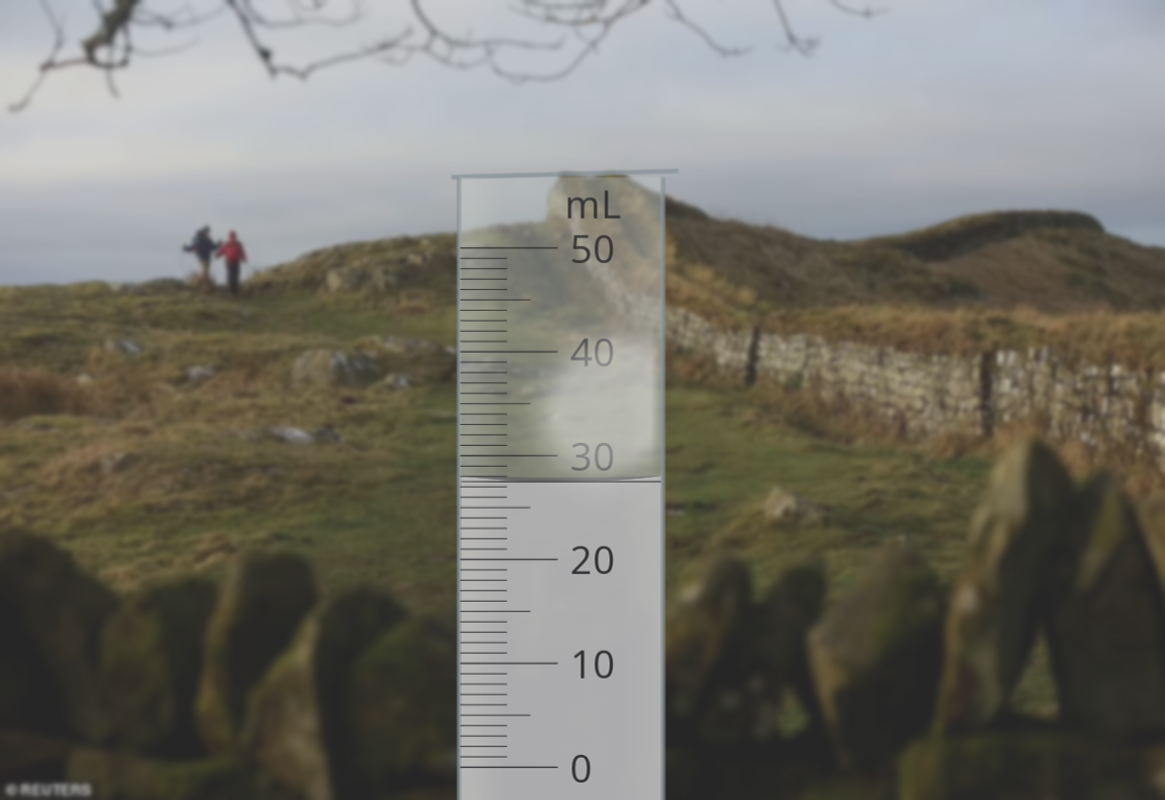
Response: 27.5 mL
